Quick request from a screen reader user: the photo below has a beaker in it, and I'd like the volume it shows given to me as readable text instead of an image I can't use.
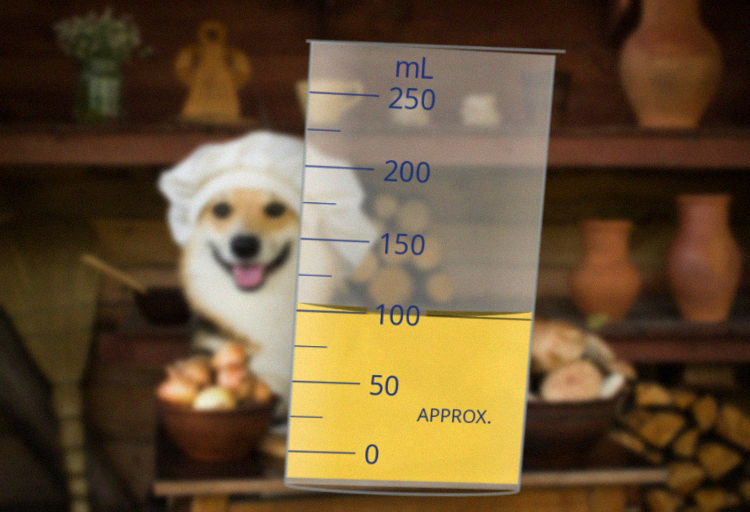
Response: 100 mL
